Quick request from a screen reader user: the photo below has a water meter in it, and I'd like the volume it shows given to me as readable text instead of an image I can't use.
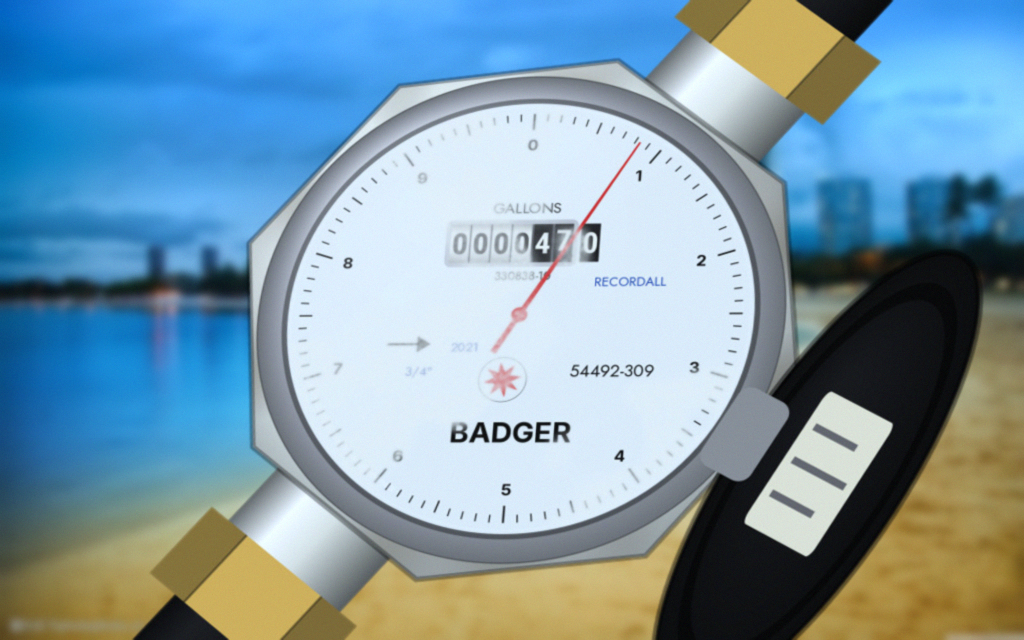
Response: 470.8 gal
